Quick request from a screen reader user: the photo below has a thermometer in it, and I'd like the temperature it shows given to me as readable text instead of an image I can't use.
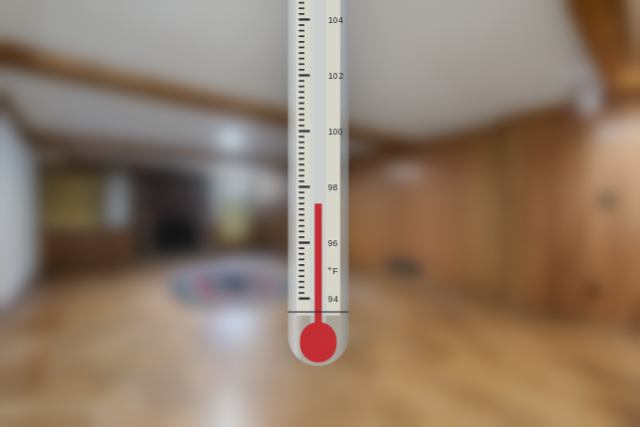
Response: 97.4 °F
